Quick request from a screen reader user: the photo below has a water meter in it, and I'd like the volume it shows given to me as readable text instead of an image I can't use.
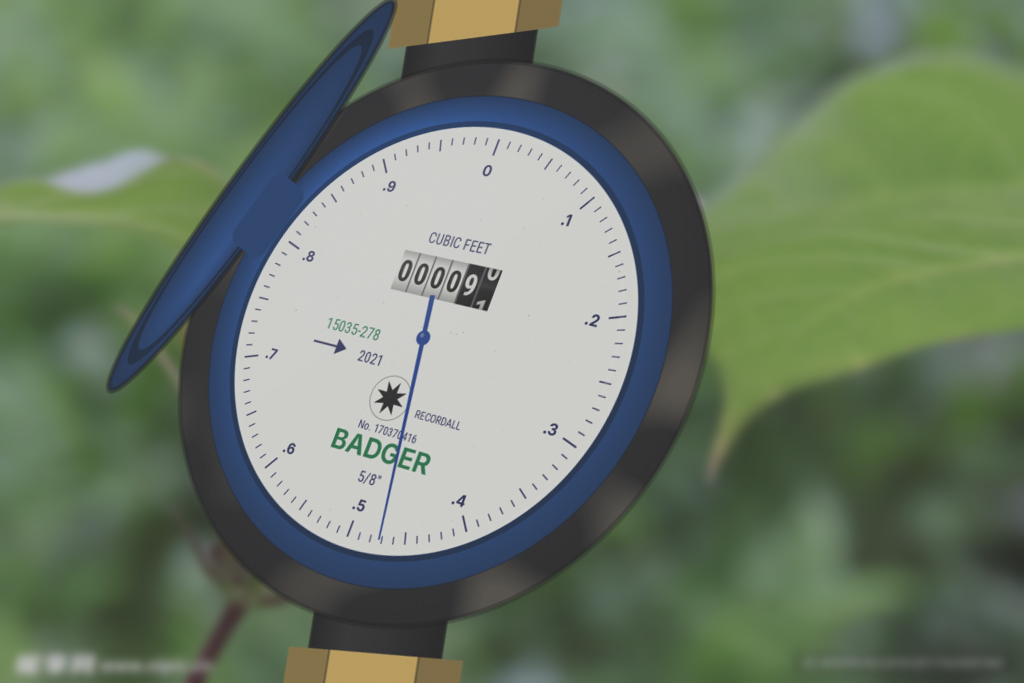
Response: 90.47 ft³
